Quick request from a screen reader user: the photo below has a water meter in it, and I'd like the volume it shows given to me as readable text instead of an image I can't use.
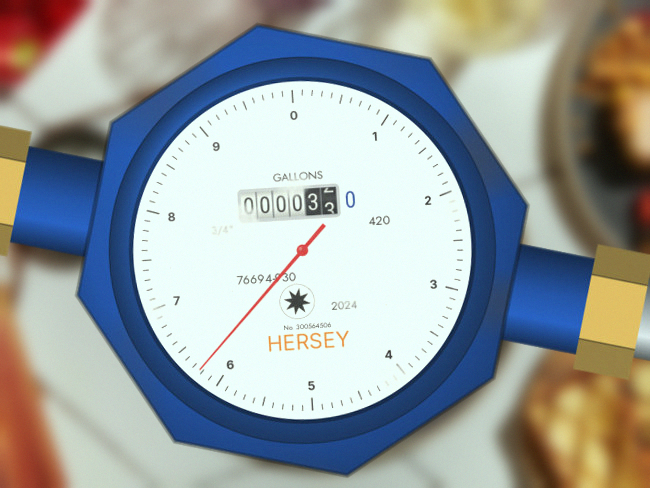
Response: 326.2 gal
